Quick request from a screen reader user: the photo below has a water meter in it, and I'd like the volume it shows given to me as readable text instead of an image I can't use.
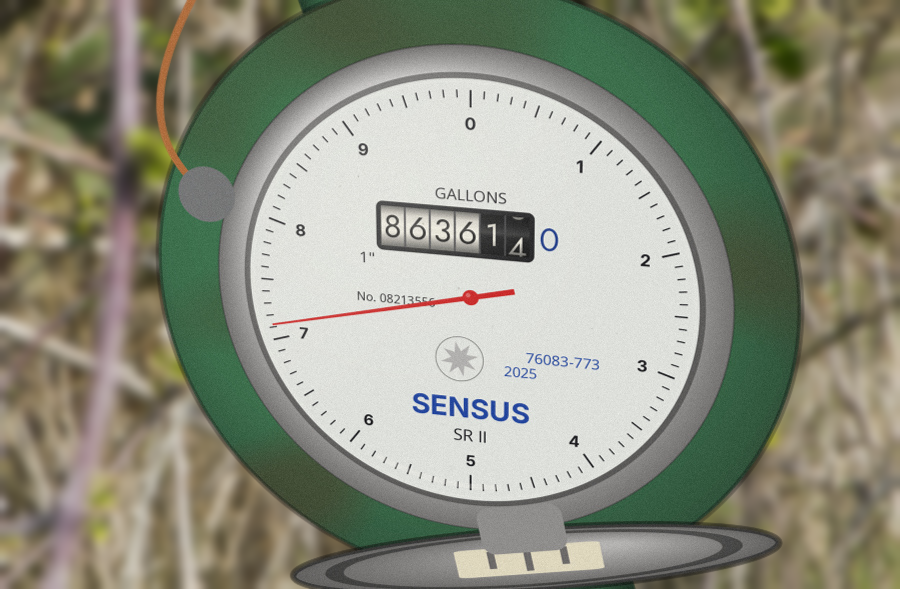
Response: 8636137.1 gal
